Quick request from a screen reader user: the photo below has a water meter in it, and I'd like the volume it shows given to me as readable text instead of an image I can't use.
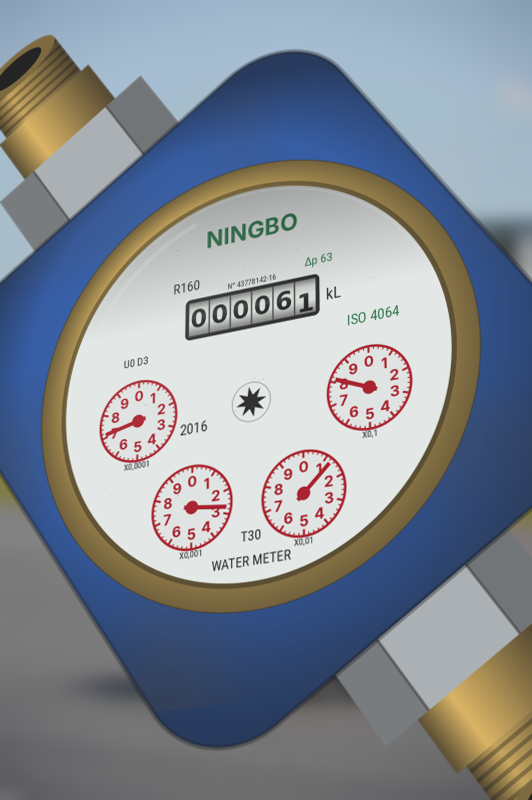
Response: 60.8127 kL
